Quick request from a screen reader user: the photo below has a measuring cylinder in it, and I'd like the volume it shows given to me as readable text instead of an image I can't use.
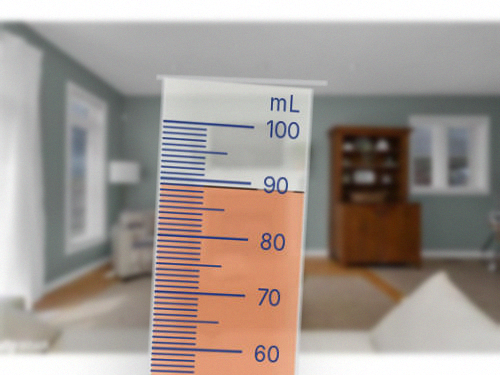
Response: 89 mL
